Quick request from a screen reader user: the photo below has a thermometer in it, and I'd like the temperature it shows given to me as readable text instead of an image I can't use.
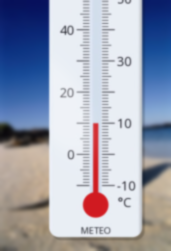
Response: 10 °C
